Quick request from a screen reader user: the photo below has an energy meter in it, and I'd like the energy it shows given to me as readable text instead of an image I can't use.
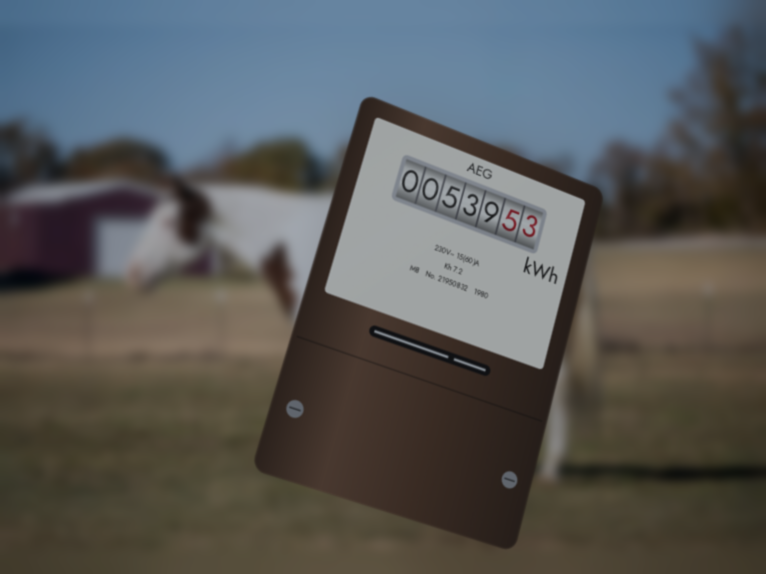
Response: 539.53 kWh
